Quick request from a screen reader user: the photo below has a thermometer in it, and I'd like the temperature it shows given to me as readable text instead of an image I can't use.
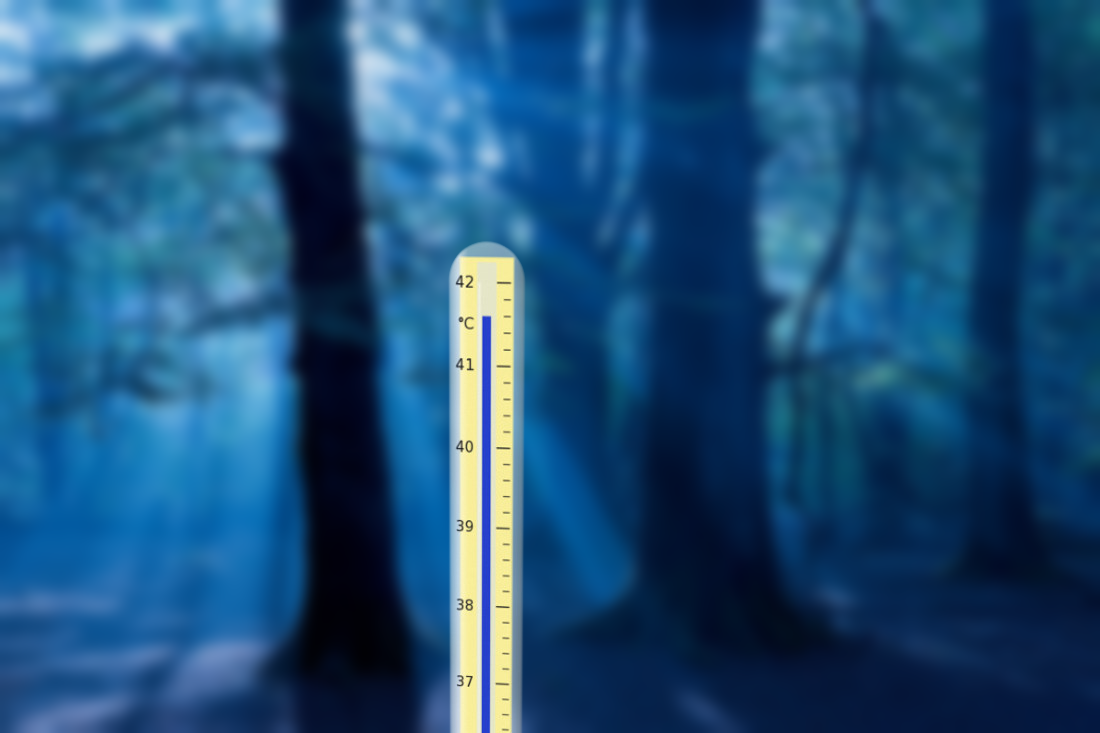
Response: 41.6 °C
